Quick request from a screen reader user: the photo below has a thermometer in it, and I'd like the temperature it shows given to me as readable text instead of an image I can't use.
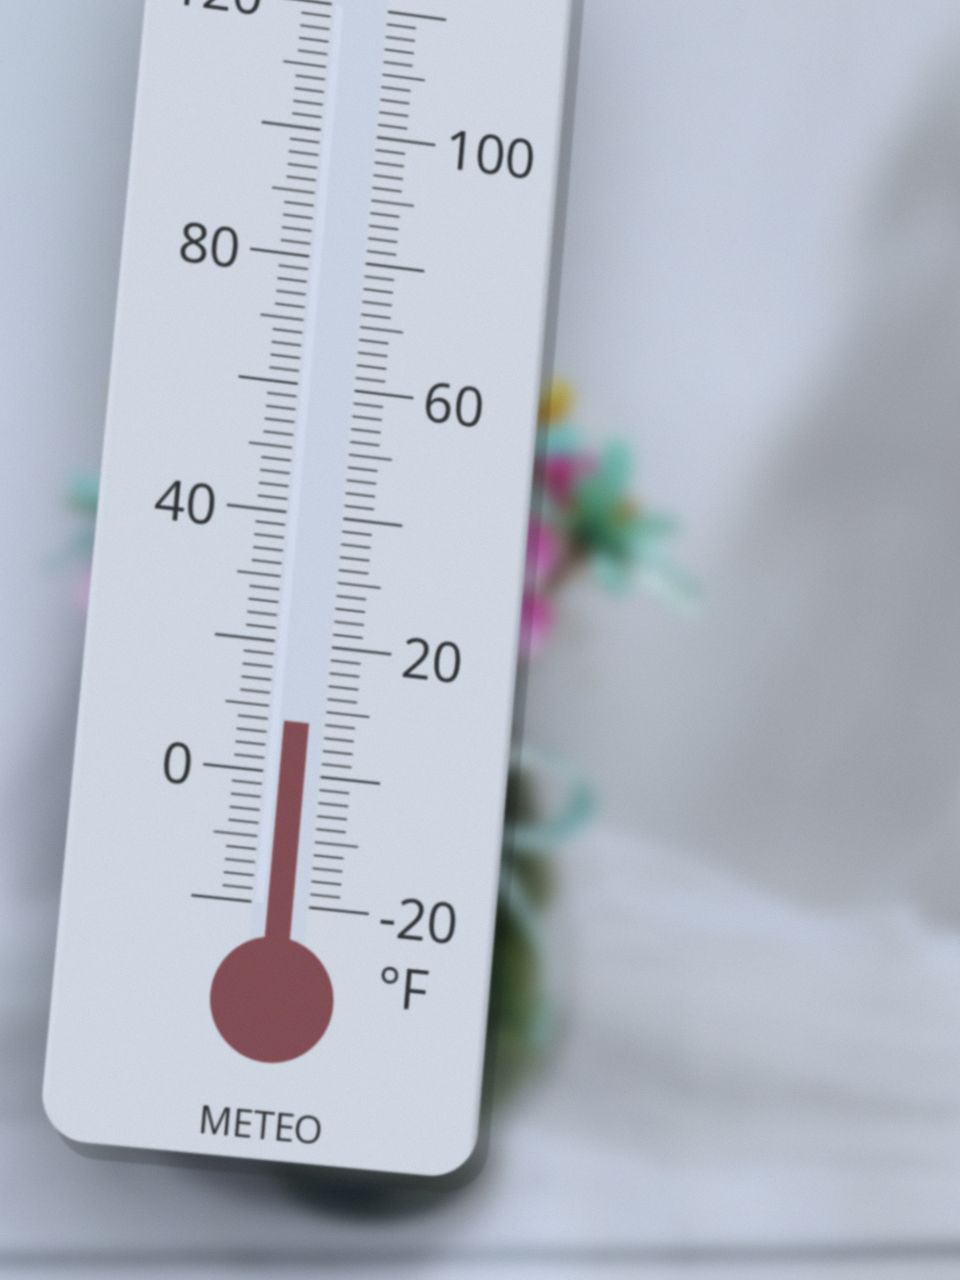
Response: 8 °F
